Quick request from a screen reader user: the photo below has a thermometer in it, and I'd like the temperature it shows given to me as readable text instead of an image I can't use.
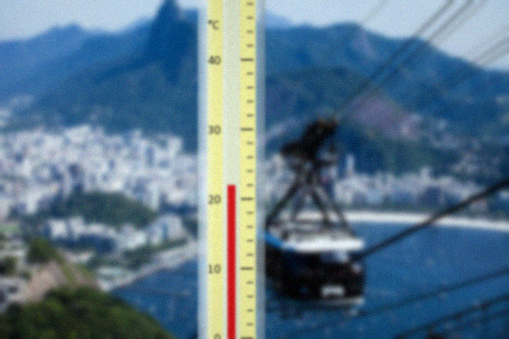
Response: 22 °C
